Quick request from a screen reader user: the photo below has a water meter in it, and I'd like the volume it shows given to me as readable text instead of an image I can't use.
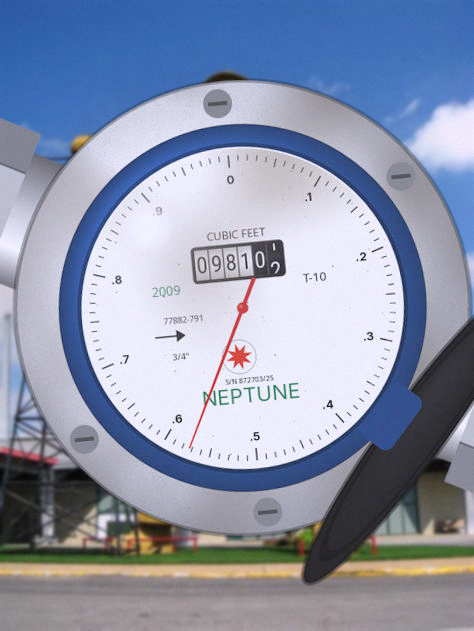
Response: 98101.57 ft³
